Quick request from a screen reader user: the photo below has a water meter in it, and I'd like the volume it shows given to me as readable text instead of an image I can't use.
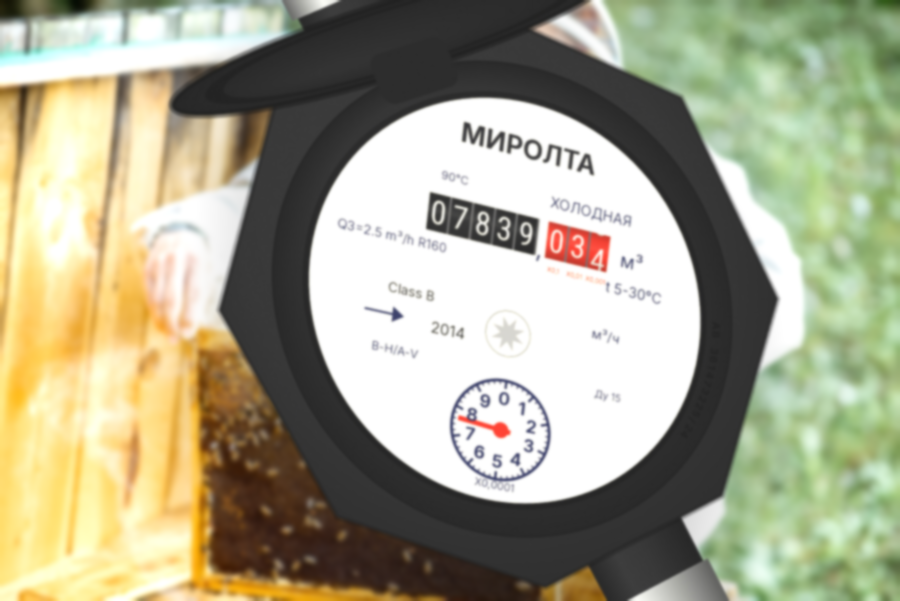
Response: 7839.0337 m³
